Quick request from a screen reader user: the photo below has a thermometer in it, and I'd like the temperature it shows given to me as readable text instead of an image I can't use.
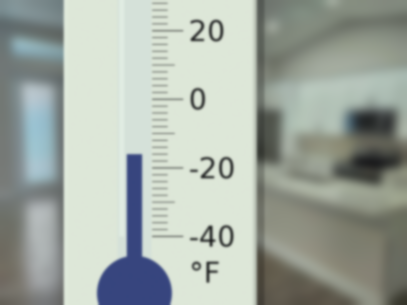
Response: -16 °F
